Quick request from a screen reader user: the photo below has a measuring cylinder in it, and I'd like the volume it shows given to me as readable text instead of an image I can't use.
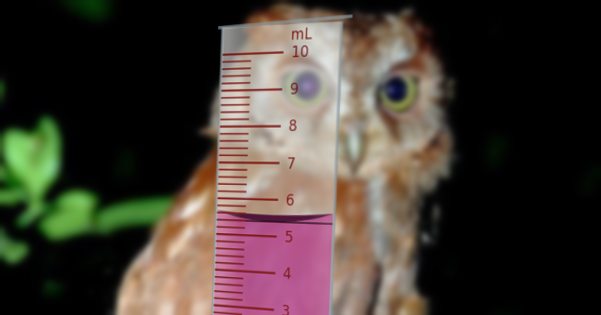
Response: 5.4 mL
